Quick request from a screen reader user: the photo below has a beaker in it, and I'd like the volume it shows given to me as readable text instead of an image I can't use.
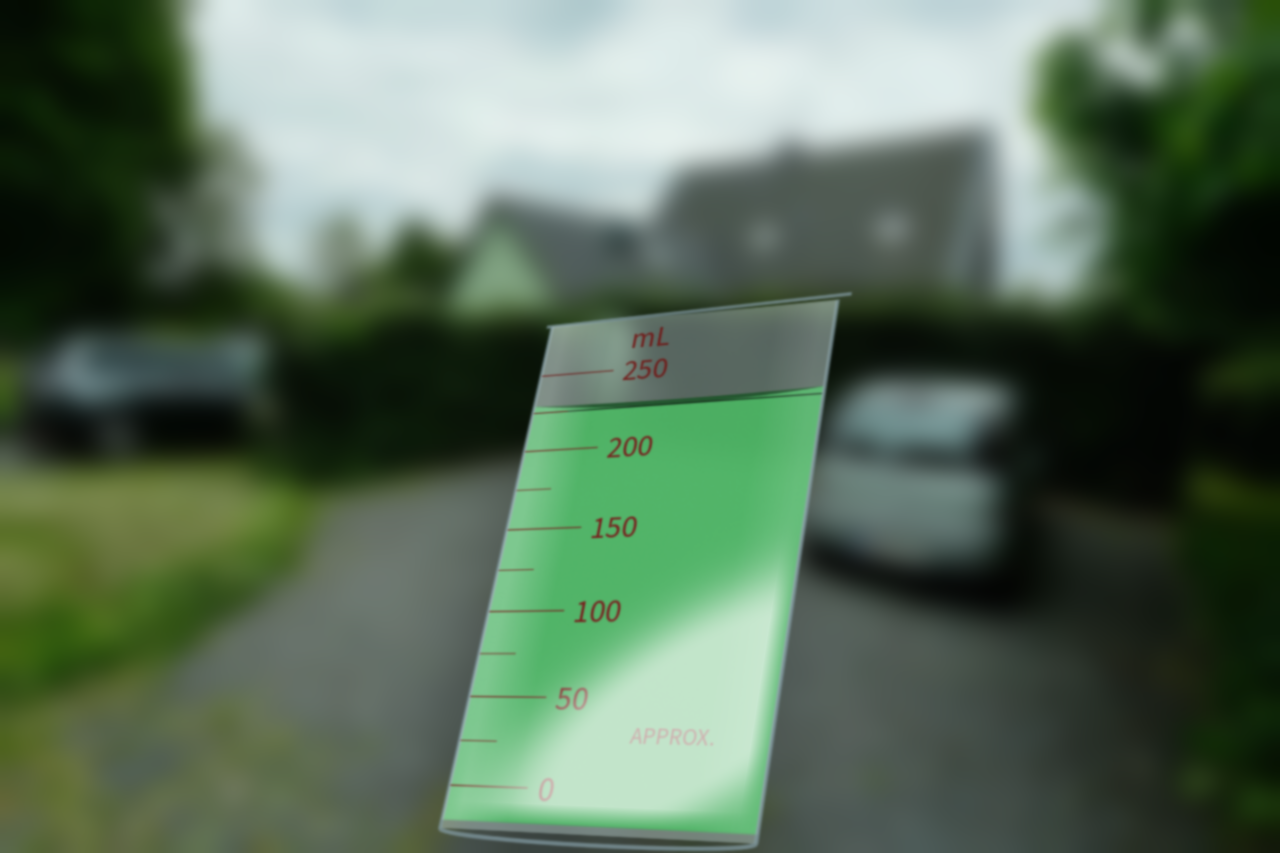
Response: 225 mL
